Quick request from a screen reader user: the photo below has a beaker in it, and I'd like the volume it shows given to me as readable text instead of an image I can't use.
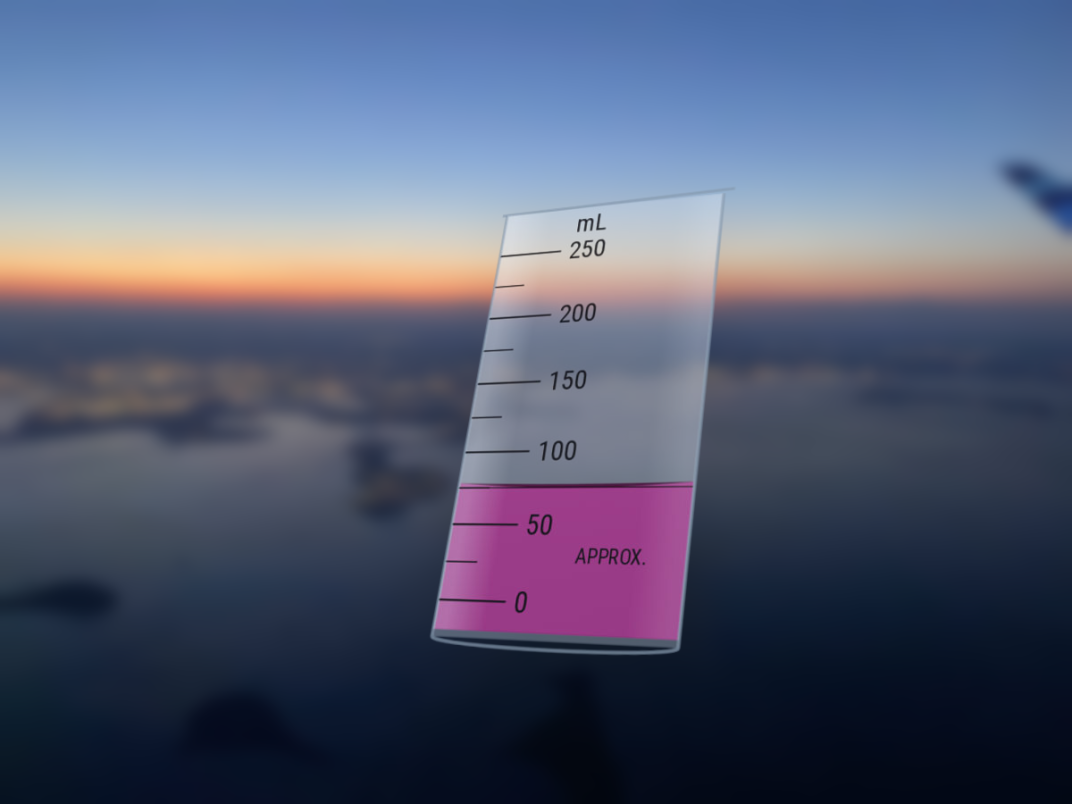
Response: 75 mL
